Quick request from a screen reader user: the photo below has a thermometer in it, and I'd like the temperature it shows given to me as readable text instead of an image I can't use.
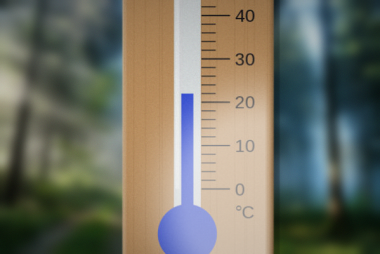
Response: 22 °C
